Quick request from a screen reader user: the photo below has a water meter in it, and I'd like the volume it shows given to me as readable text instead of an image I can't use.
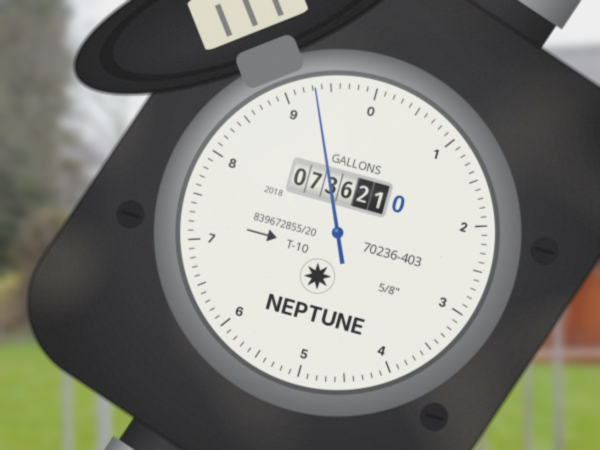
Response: 736209.3 gal
